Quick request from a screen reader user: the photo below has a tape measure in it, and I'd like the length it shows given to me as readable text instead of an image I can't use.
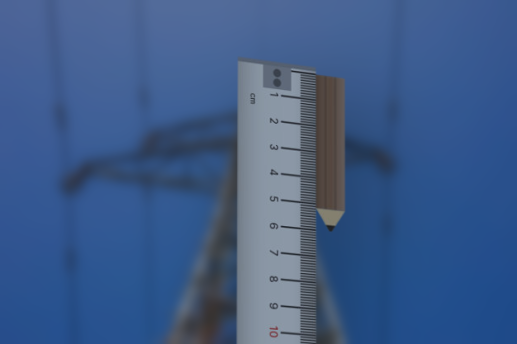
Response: 6 cm
